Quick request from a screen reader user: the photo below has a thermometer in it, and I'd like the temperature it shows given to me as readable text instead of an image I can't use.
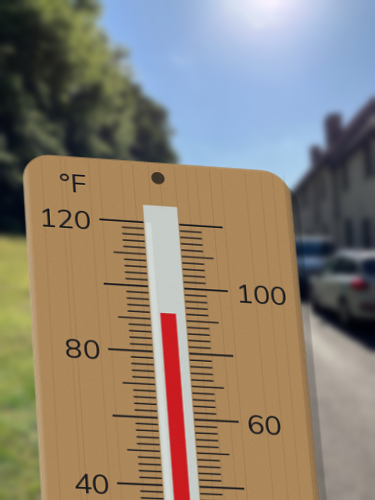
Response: 92 °F
